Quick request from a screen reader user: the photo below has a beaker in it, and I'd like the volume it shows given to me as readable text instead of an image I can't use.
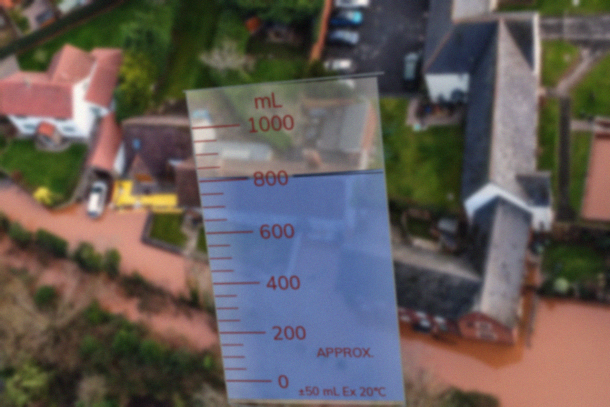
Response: 800 mL
